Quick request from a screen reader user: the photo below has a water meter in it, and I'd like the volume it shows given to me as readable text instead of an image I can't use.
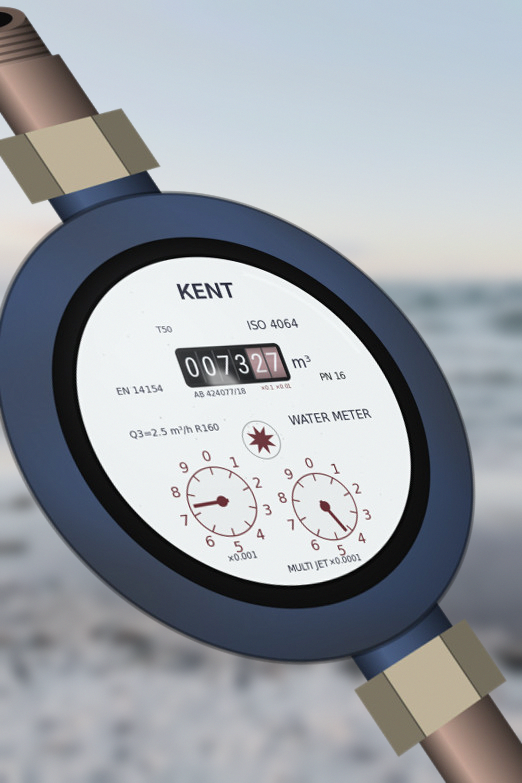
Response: 73.2774 m³
